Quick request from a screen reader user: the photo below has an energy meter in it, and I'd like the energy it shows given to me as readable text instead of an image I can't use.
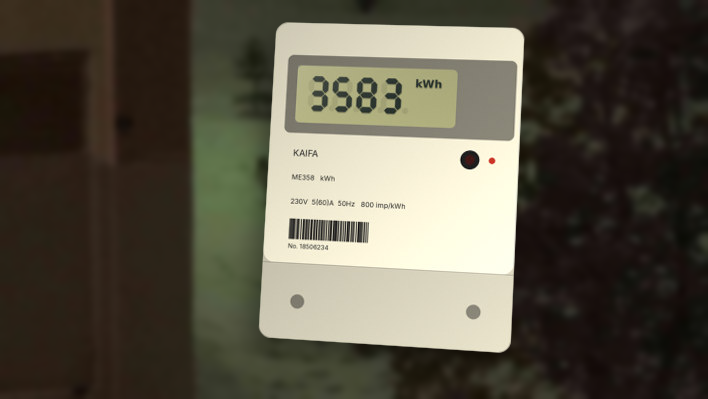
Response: 3583 kWh
